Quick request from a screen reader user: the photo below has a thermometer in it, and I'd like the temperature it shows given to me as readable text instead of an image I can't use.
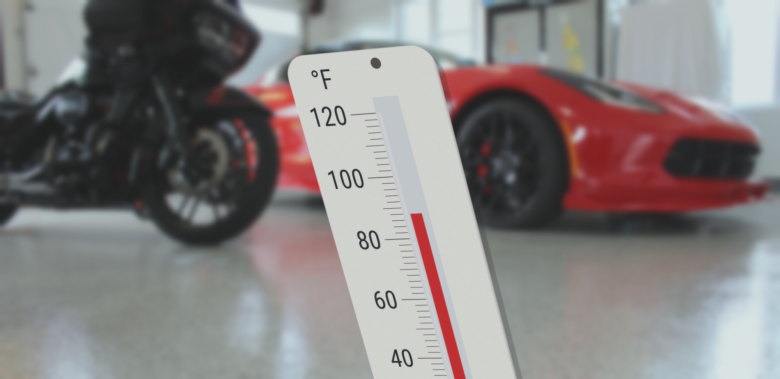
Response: 88 °F
